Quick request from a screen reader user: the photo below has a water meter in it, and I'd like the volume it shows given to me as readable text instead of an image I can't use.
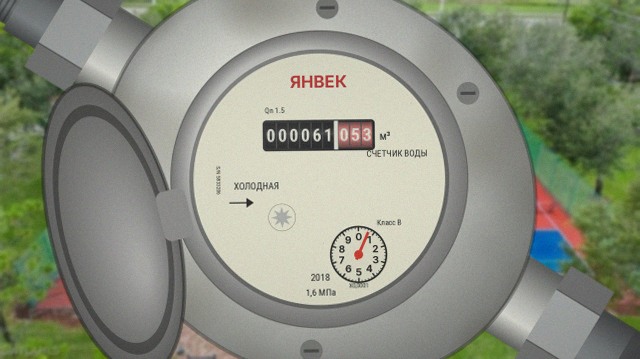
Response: 61.0530 m³
